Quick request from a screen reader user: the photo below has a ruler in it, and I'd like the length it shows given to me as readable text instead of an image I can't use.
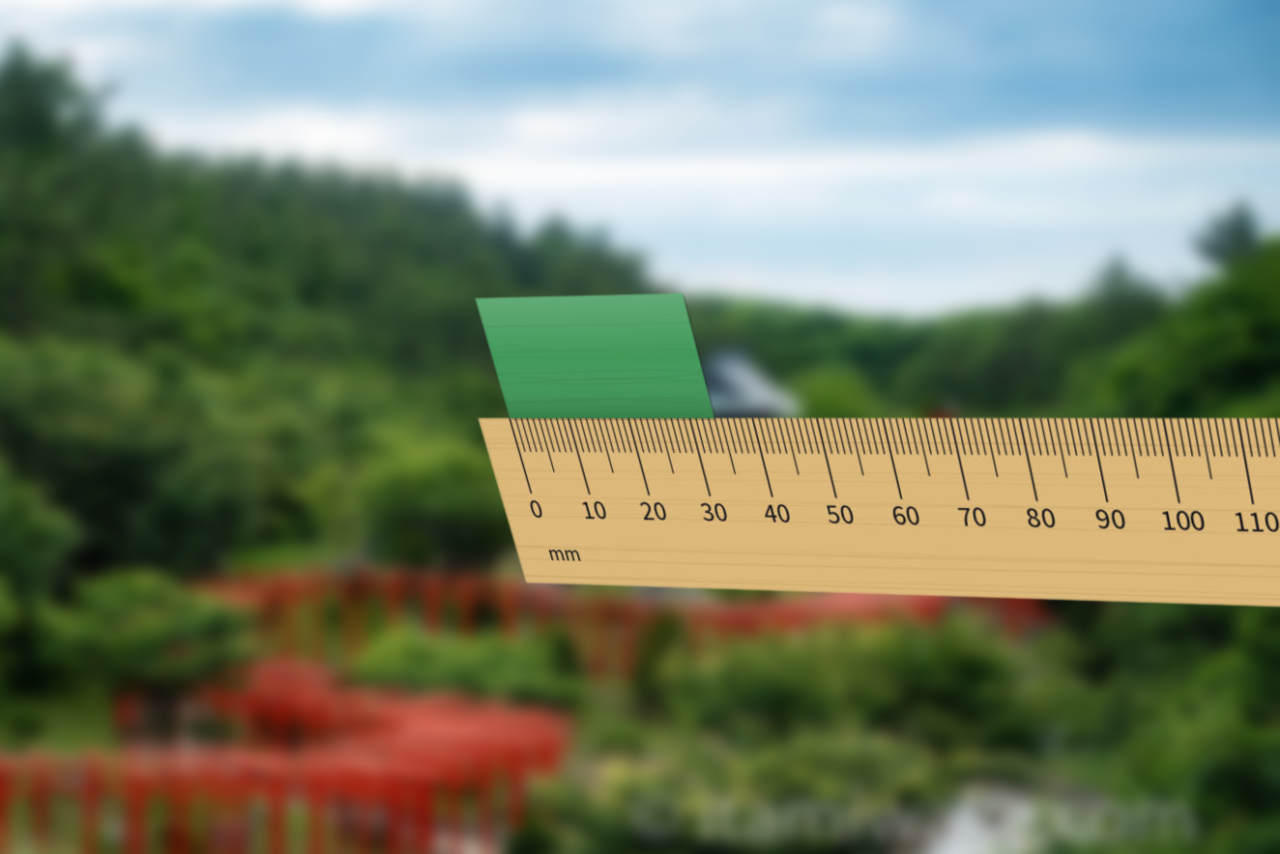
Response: 34 mm
